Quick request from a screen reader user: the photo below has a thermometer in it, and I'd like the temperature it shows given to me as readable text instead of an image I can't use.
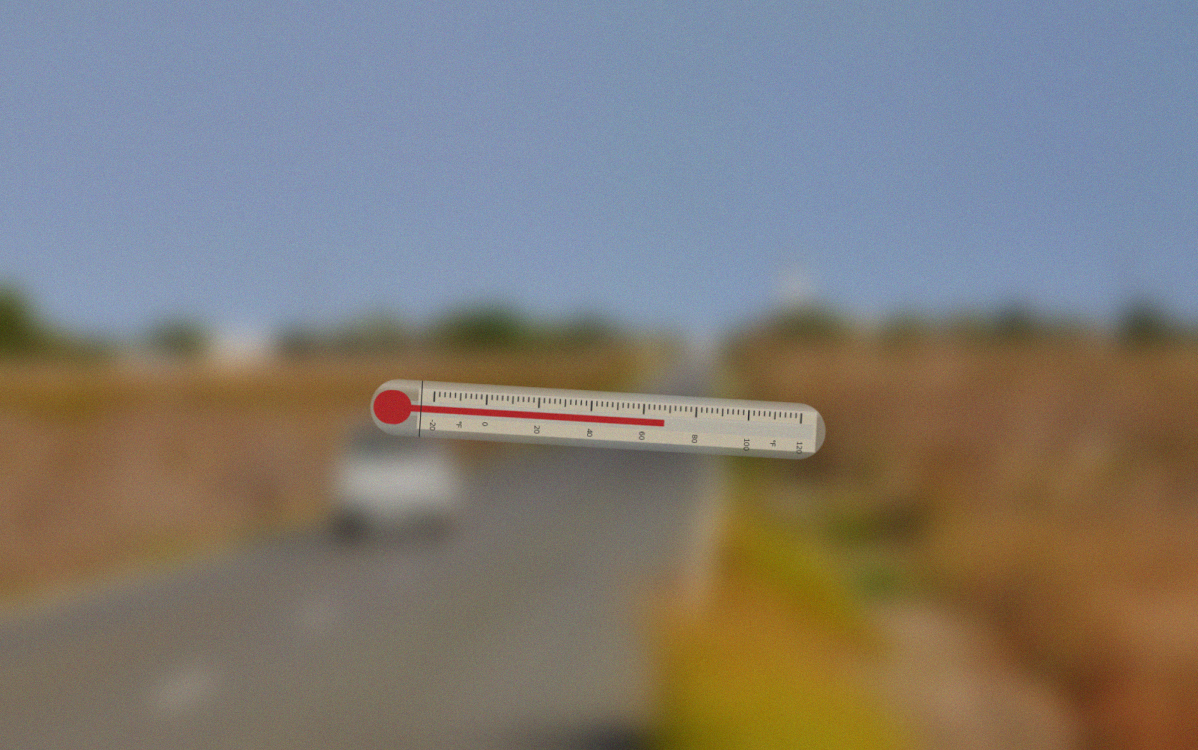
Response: 68 °F
